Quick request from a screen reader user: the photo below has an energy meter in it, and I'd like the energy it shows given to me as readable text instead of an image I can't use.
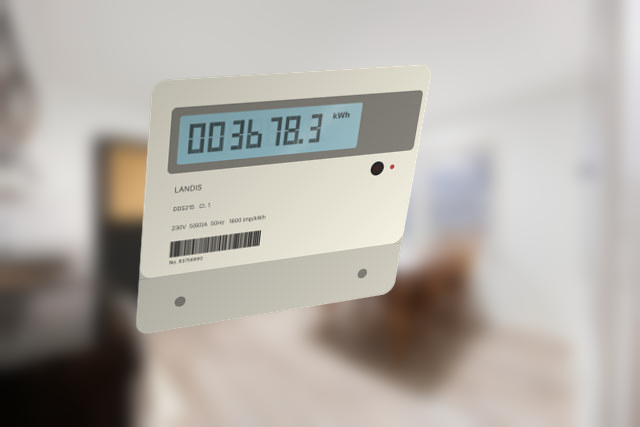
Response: 3678.3 kWh
